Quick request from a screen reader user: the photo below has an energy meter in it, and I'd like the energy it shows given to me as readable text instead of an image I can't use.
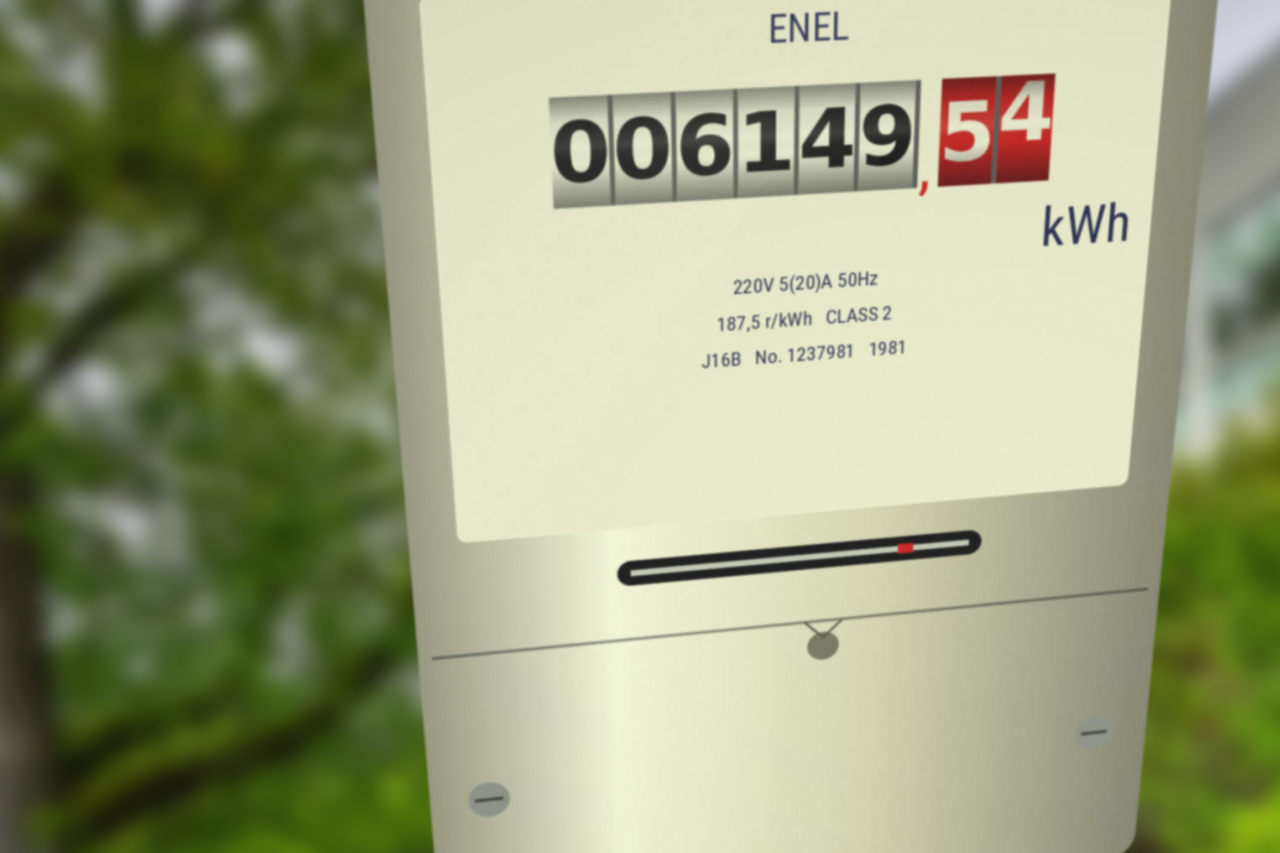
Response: 6149.54 kWh
